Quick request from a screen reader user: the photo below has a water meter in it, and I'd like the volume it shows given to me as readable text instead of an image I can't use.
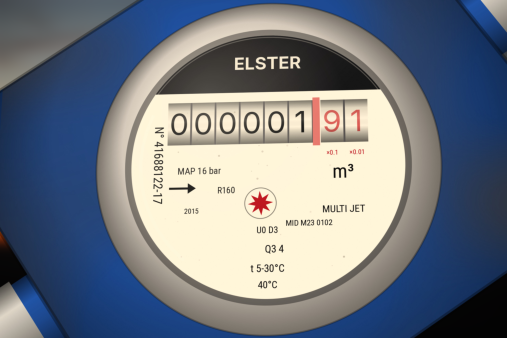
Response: 1.91 m³
